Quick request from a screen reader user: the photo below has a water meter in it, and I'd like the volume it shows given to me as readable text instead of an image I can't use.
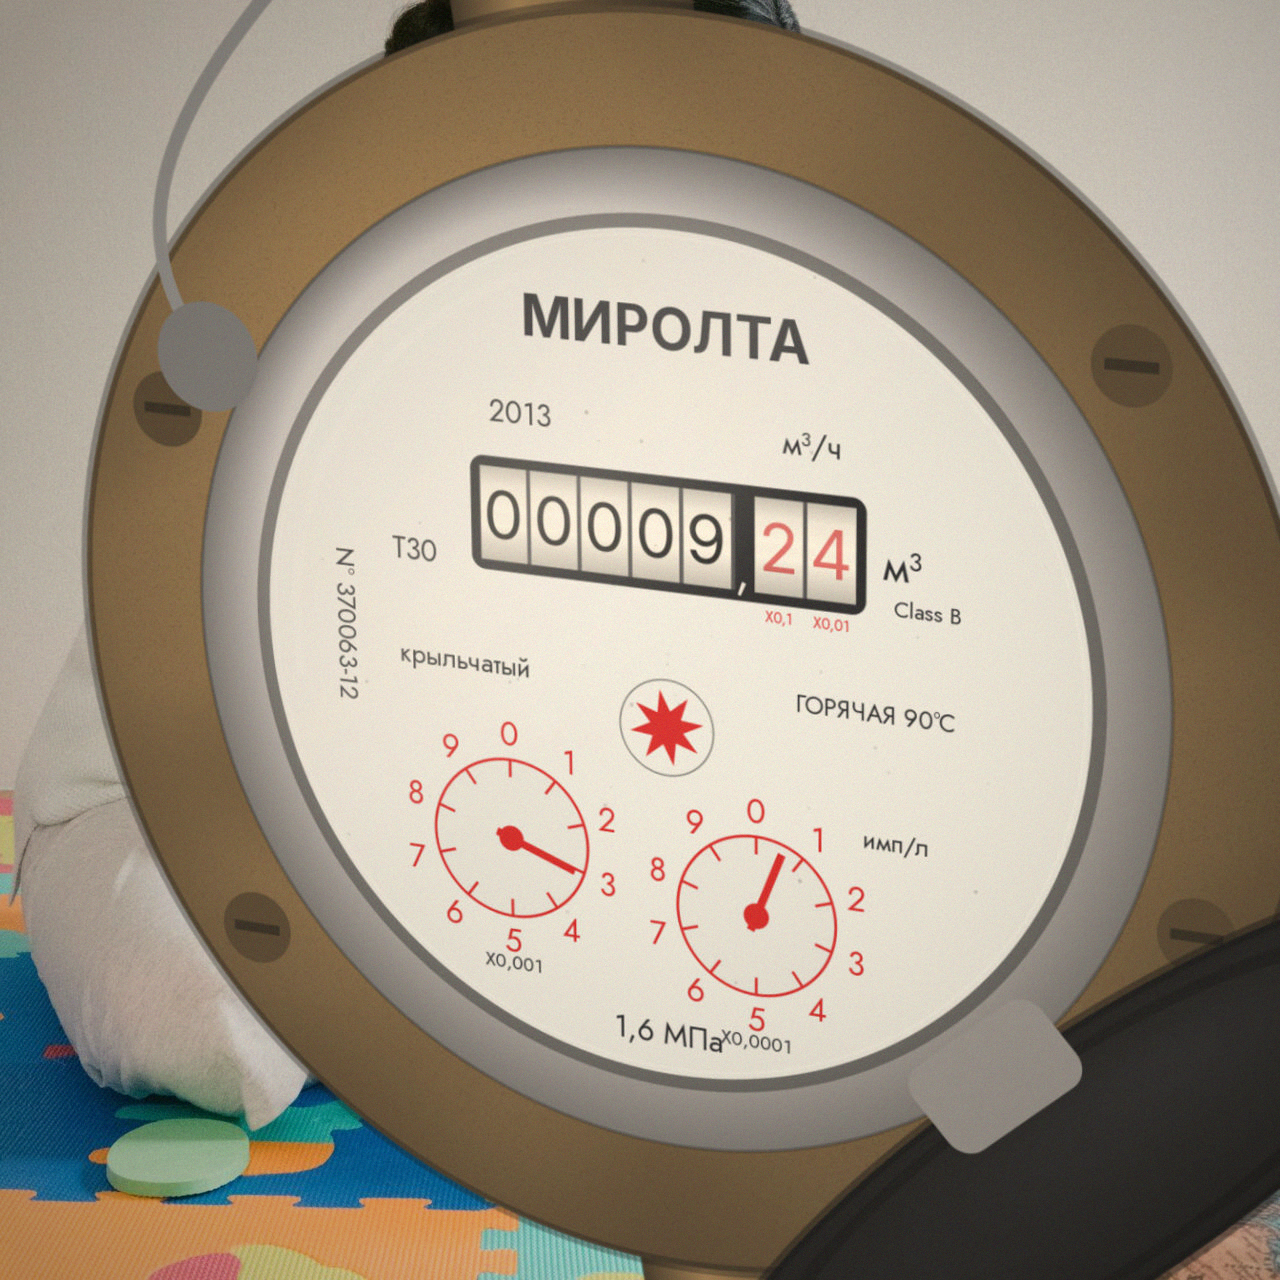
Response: 9.2430 m³
